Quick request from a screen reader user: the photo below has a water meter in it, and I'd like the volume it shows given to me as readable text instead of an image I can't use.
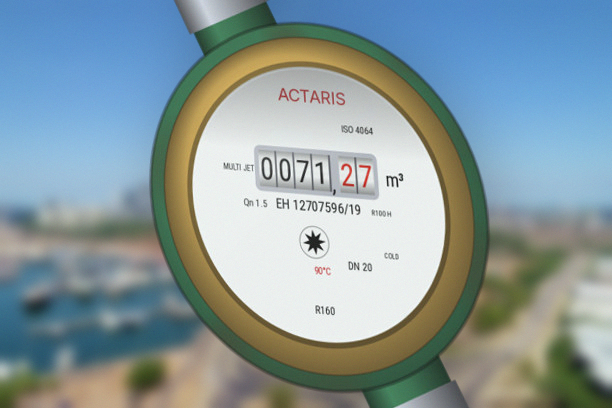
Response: 71.27 m³
